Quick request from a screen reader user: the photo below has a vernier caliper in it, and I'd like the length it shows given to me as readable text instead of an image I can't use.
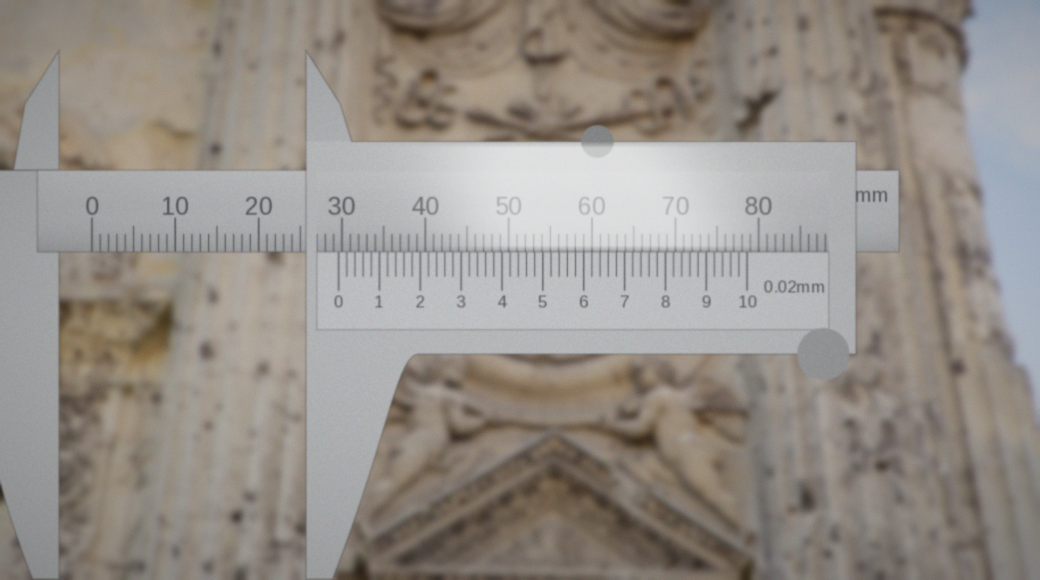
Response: 29.6 mm
